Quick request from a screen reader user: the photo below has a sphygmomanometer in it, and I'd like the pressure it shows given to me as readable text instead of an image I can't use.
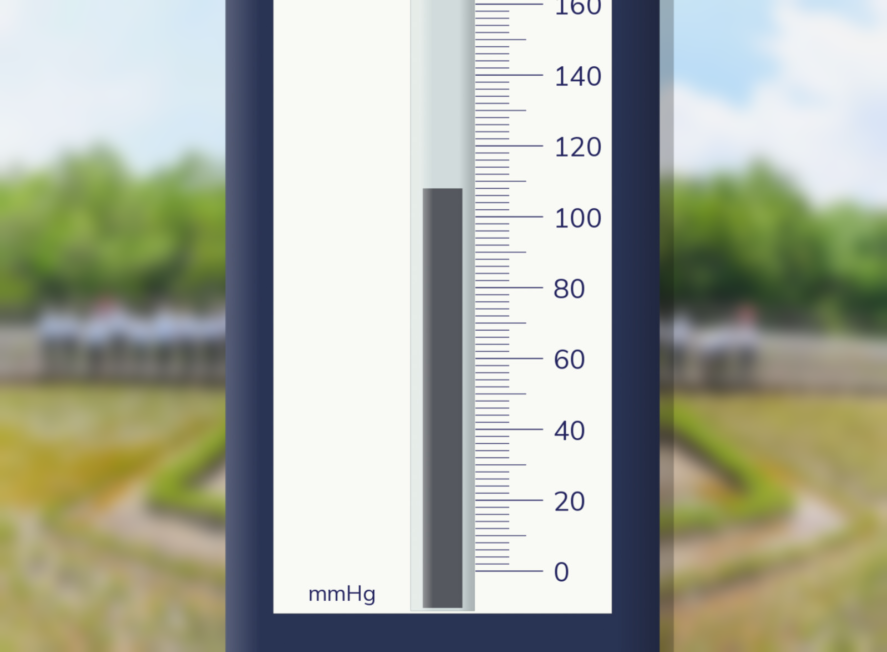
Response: 108 mmHg
